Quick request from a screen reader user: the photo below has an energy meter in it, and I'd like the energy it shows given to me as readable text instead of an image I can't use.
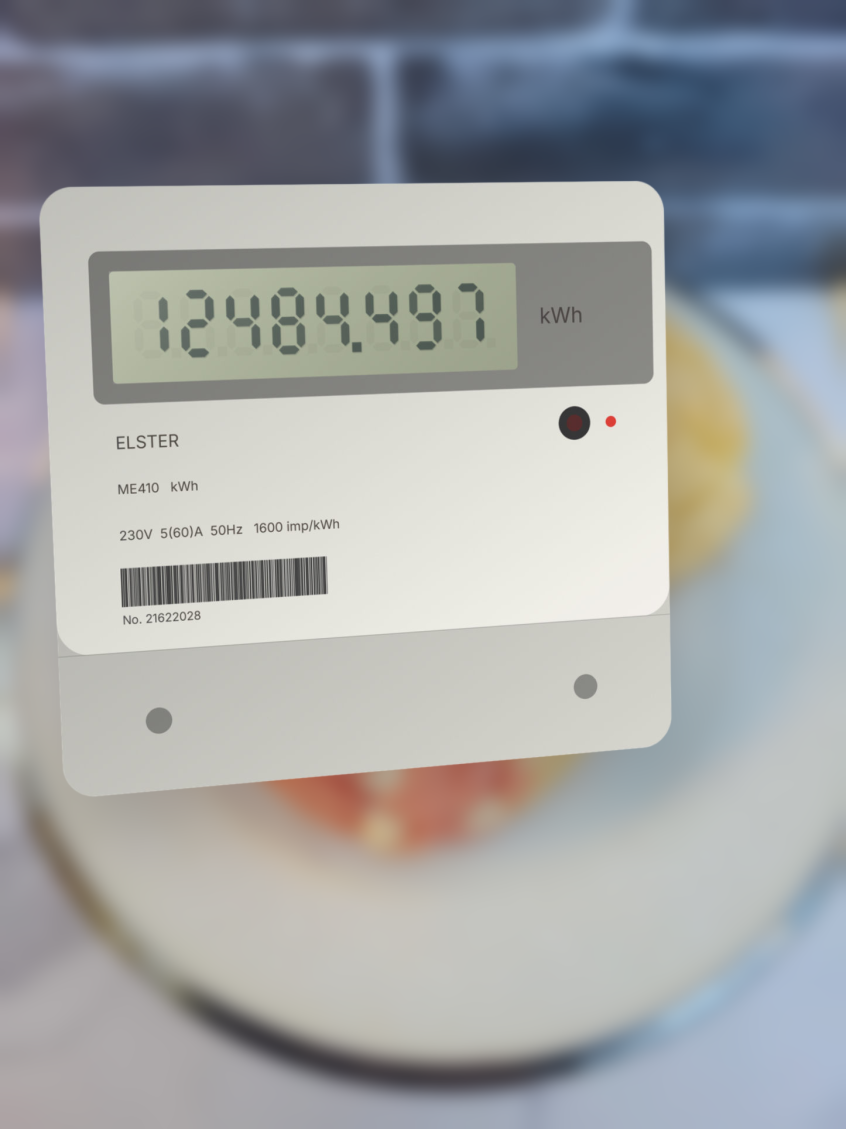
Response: 12484.497 kWh
